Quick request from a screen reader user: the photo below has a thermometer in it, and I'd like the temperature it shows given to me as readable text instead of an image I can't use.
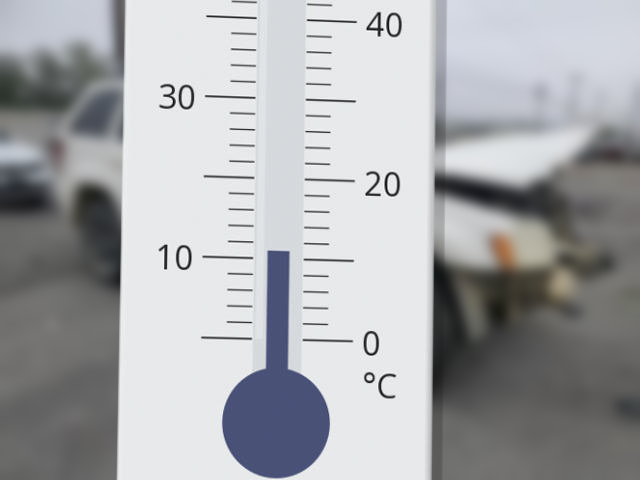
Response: 11 °C
